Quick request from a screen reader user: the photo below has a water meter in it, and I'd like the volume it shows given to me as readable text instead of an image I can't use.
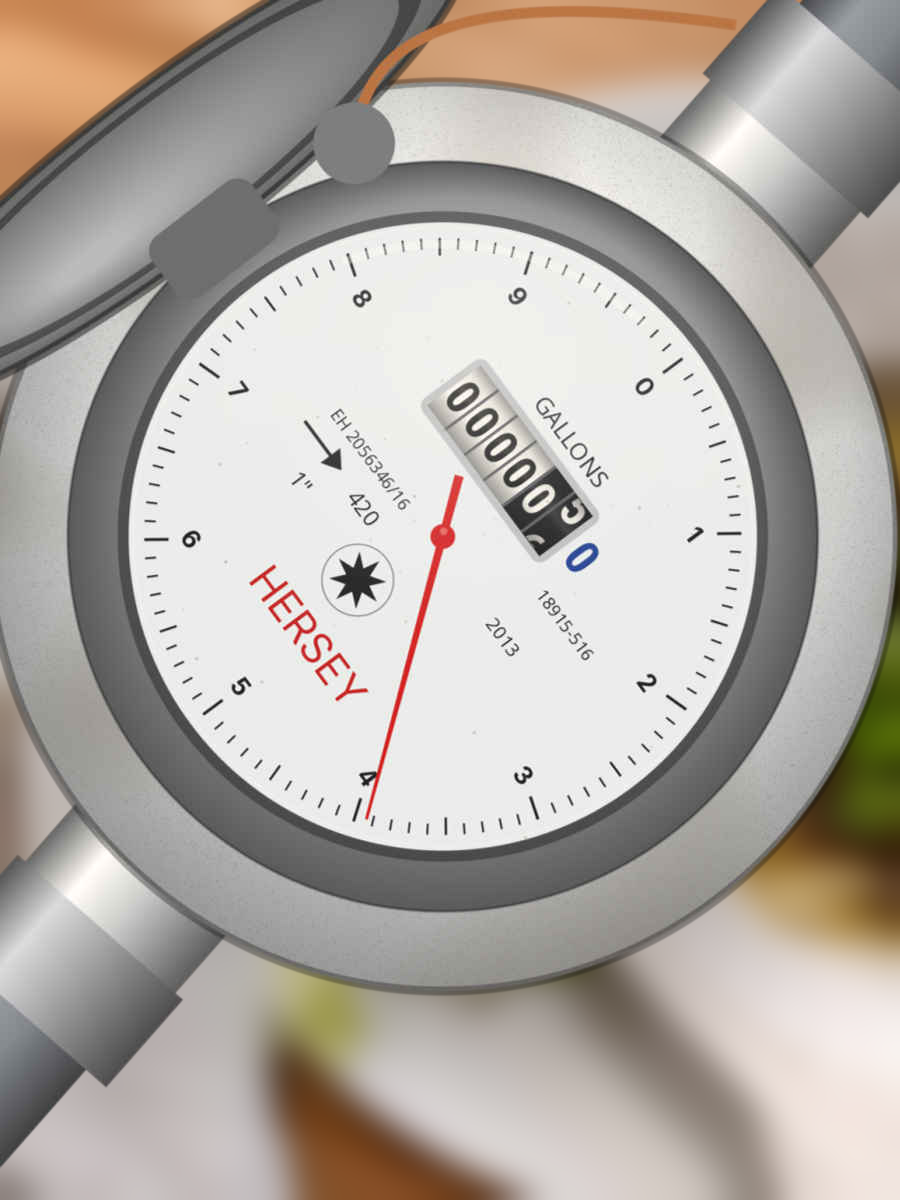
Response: 53.9 gal
